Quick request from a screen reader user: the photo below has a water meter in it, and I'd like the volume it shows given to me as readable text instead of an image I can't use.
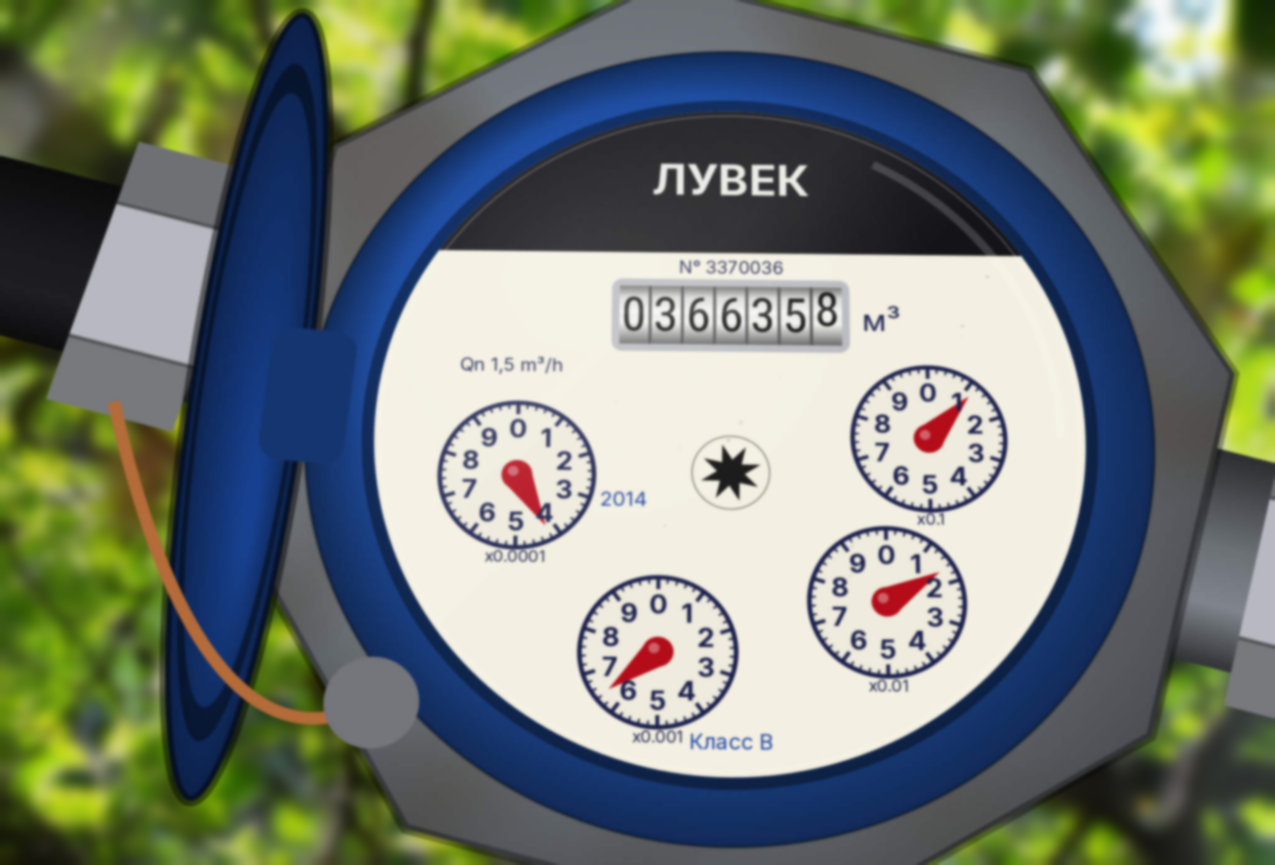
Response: 366358.1164 m³
